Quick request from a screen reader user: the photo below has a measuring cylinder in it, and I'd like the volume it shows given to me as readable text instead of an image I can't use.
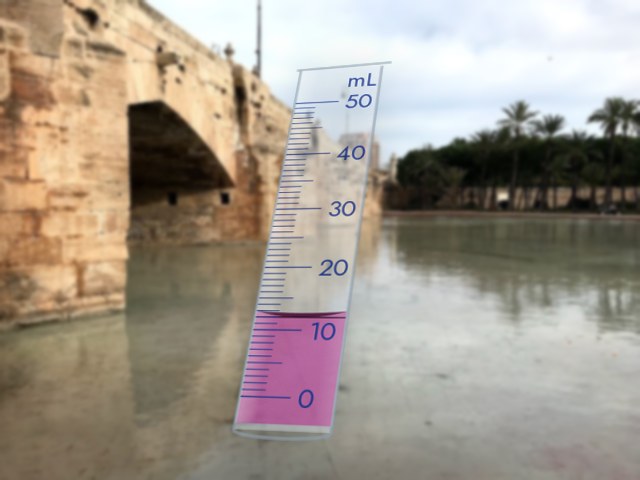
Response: 12 mL
